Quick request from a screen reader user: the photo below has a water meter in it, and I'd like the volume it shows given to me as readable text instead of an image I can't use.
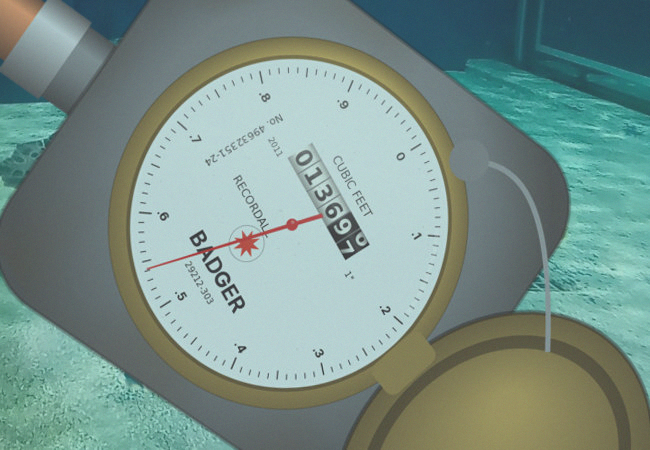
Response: 13696.54 ft³
